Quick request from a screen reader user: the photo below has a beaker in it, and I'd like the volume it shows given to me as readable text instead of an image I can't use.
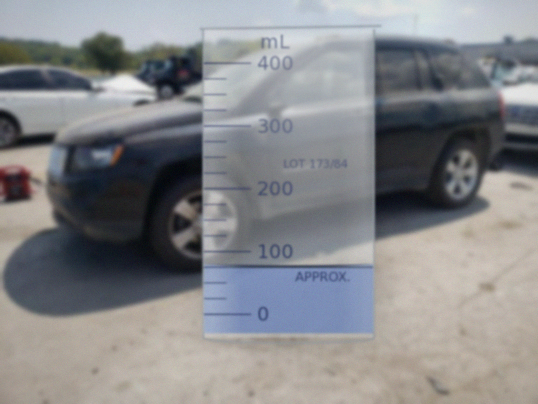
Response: 75 mL
